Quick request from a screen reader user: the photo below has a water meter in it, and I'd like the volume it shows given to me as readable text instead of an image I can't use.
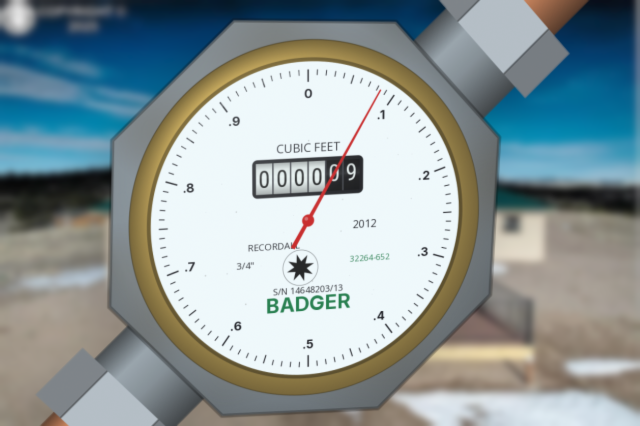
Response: 9.08 ft³
